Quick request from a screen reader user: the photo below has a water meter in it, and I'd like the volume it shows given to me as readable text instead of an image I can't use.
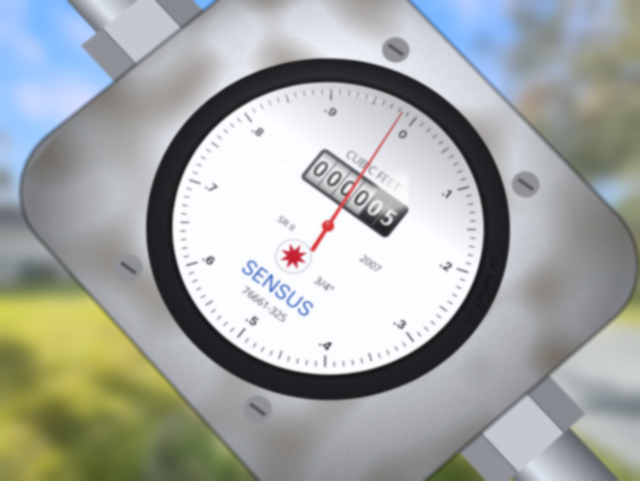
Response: 4.98 ft³
